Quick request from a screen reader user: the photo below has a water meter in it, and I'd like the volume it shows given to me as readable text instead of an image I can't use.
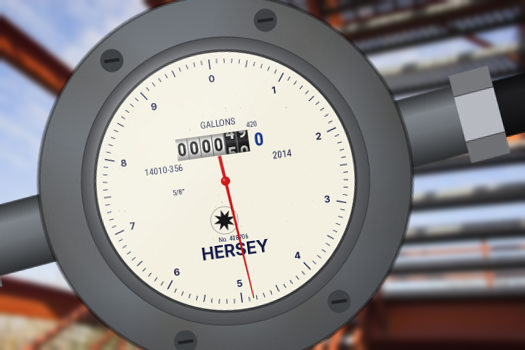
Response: 494.8 gal
